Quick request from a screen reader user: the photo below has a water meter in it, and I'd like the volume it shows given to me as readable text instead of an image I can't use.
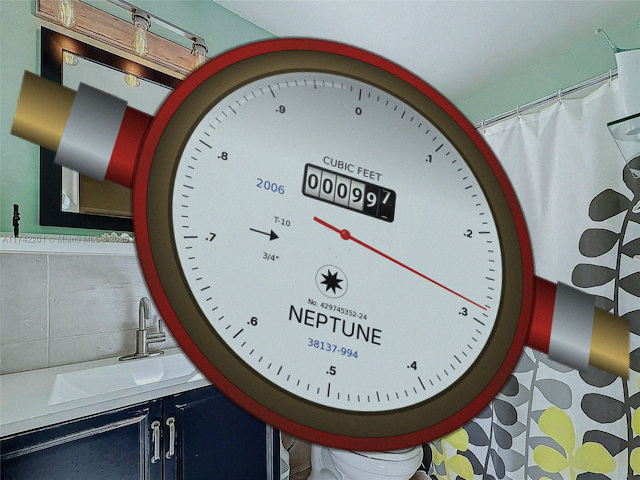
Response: 997.28 ft³
